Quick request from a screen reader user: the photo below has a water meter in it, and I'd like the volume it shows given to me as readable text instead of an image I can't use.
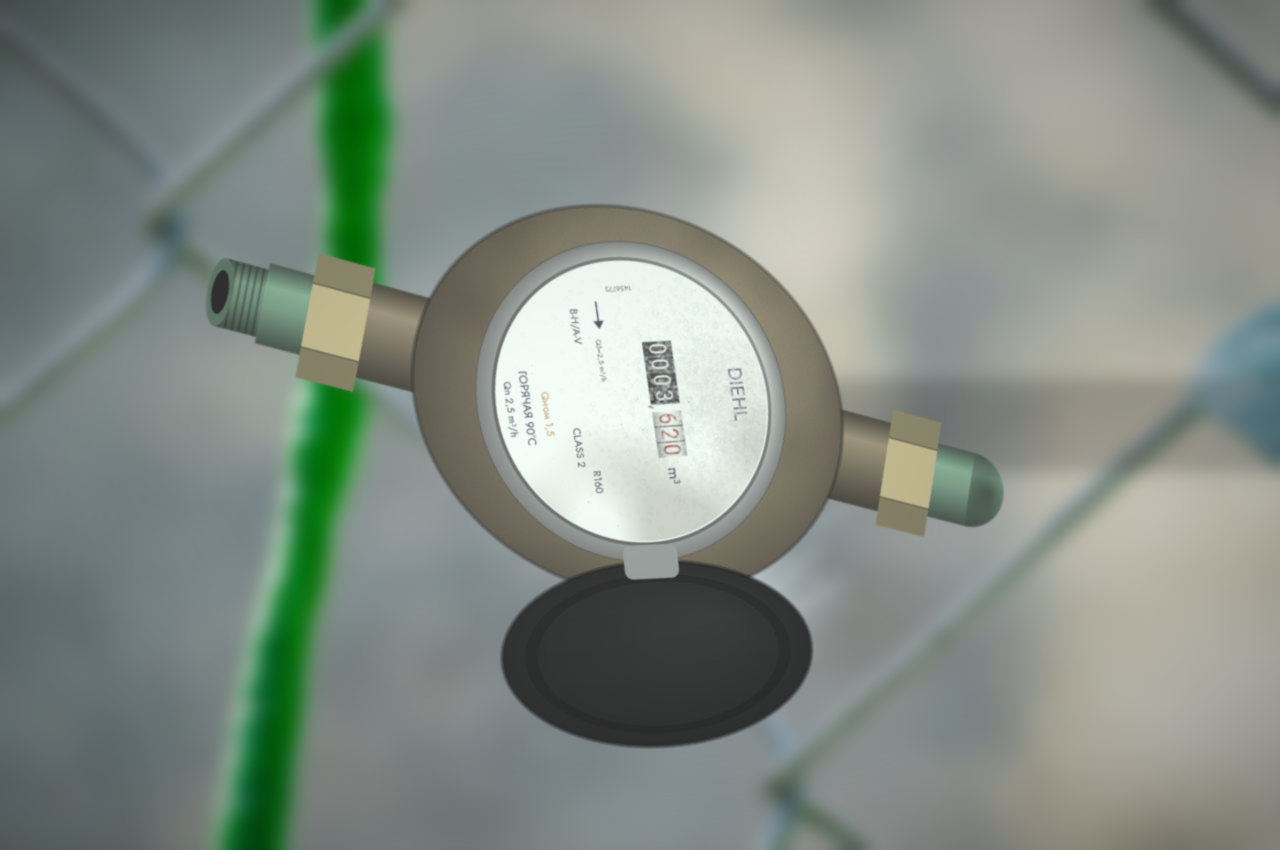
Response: 3.620 m³
